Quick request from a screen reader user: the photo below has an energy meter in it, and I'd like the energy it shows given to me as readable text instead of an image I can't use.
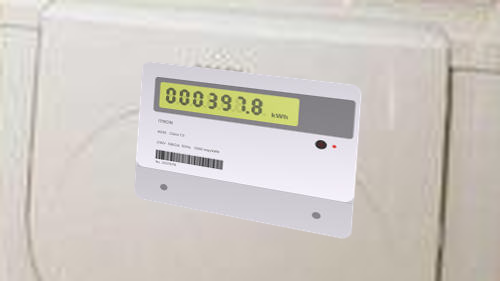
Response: 397.8 kWh
